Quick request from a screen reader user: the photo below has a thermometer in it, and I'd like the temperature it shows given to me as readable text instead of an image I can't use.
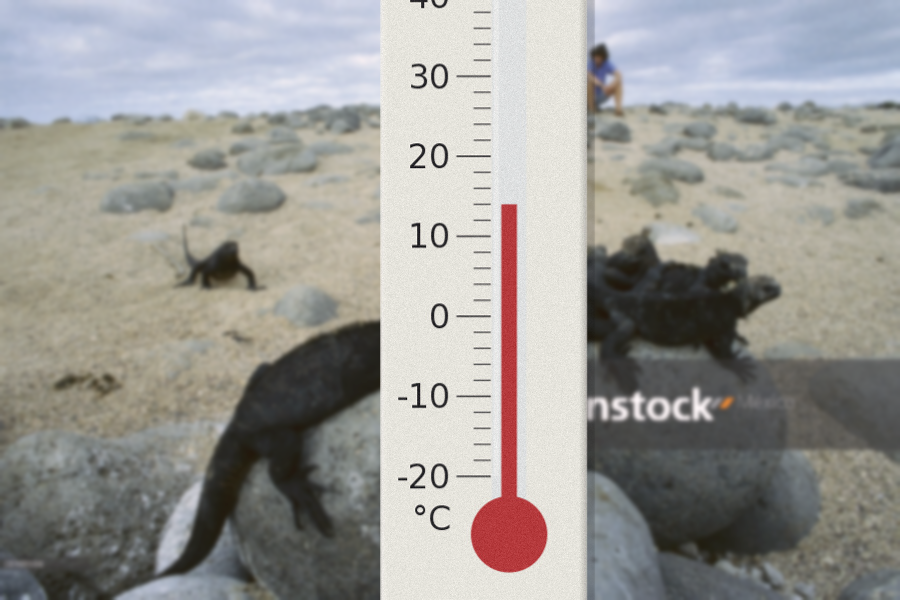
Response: 14 °C
